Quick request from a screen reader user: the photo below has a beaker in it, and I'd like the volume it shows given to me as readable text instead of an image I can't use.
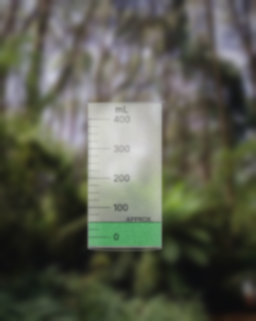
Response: 50 mL
